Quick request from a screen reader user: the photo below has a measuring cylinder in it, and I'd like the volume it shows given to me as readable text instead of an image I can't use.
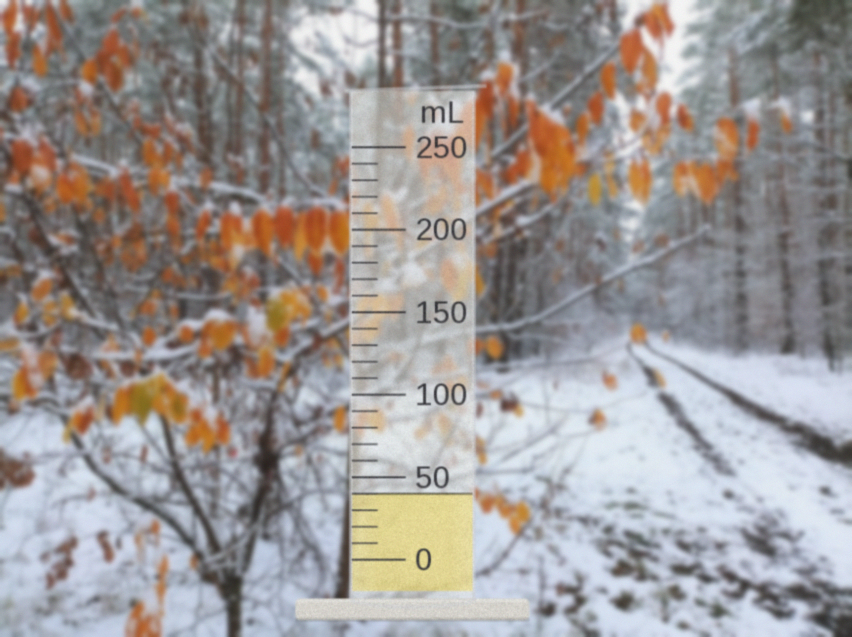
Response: 40 mL
